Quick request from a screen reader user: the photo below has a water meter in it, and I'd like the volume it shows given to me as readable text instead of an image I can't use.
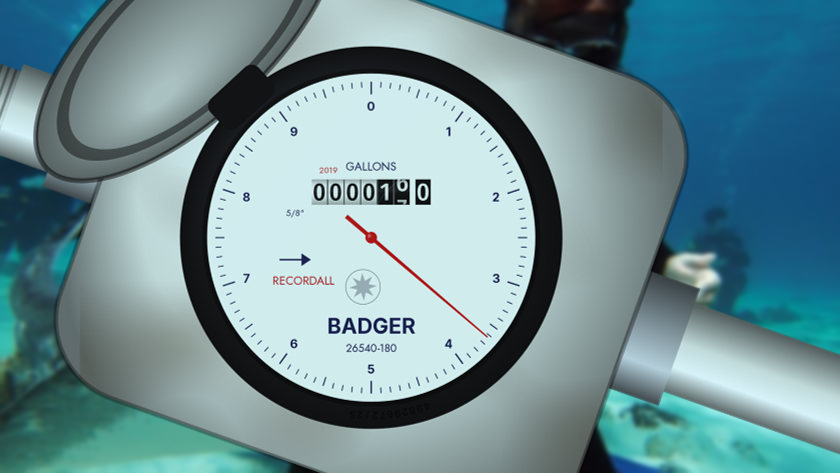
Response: 163.6 gal
